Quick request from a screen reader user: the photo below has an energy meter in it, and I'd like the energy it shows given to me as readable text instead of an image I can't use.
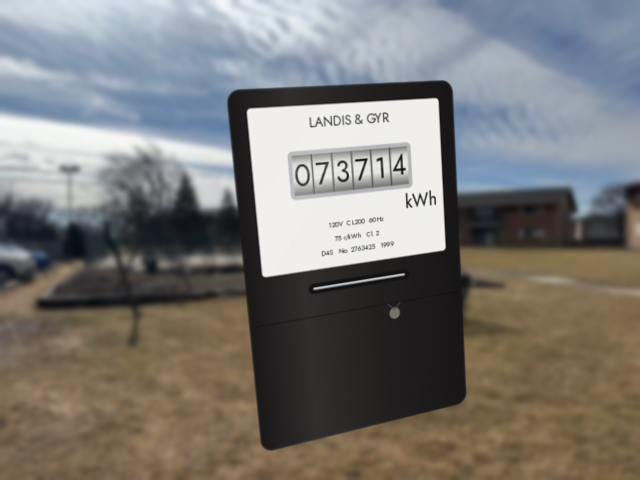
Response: 73714 kWh
